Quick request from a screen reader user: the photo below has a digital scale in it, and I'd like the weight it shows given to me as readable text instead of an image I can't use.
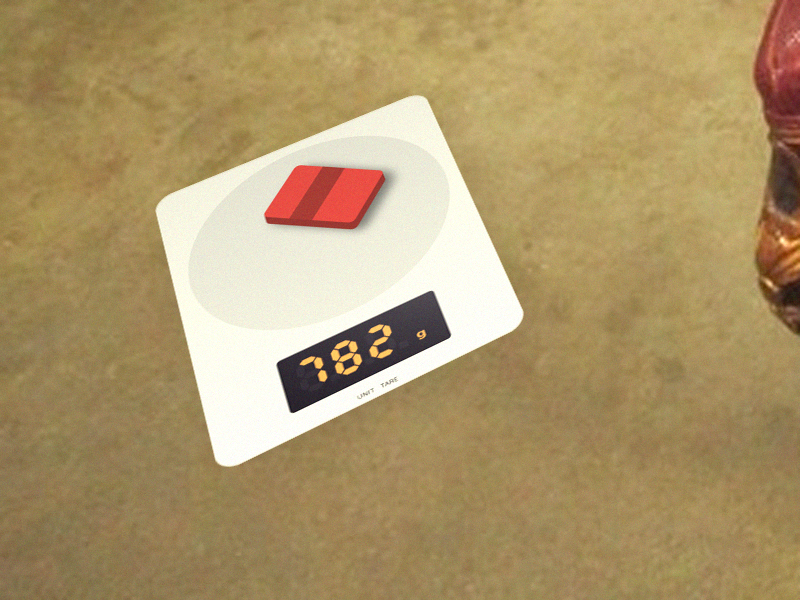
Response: 782 g
